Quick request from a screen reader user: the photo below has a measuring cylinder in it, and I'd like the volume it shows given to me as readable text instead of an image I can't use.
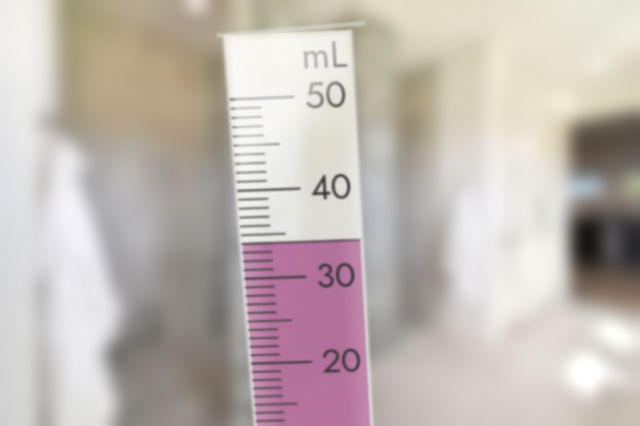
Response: 34 mL
